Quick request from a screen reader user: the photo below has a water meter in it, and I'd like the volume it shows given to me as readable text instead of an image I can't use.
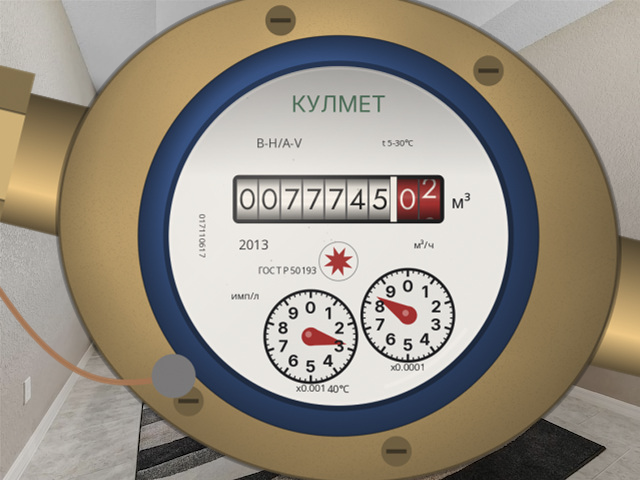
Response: 77745.0228 m³
